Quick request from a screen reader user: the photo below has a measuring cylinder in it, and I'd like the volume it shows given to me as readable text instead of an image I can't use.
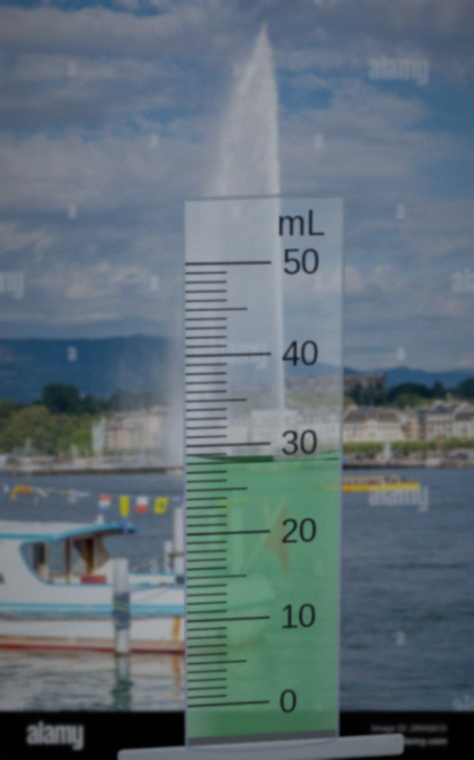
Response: 28 mL
